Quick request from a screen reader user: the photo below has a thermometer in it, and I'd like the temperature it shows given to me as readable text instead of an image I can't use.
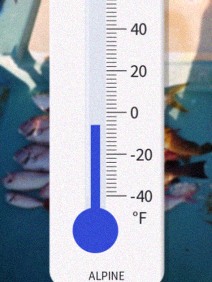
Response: -6 °F
